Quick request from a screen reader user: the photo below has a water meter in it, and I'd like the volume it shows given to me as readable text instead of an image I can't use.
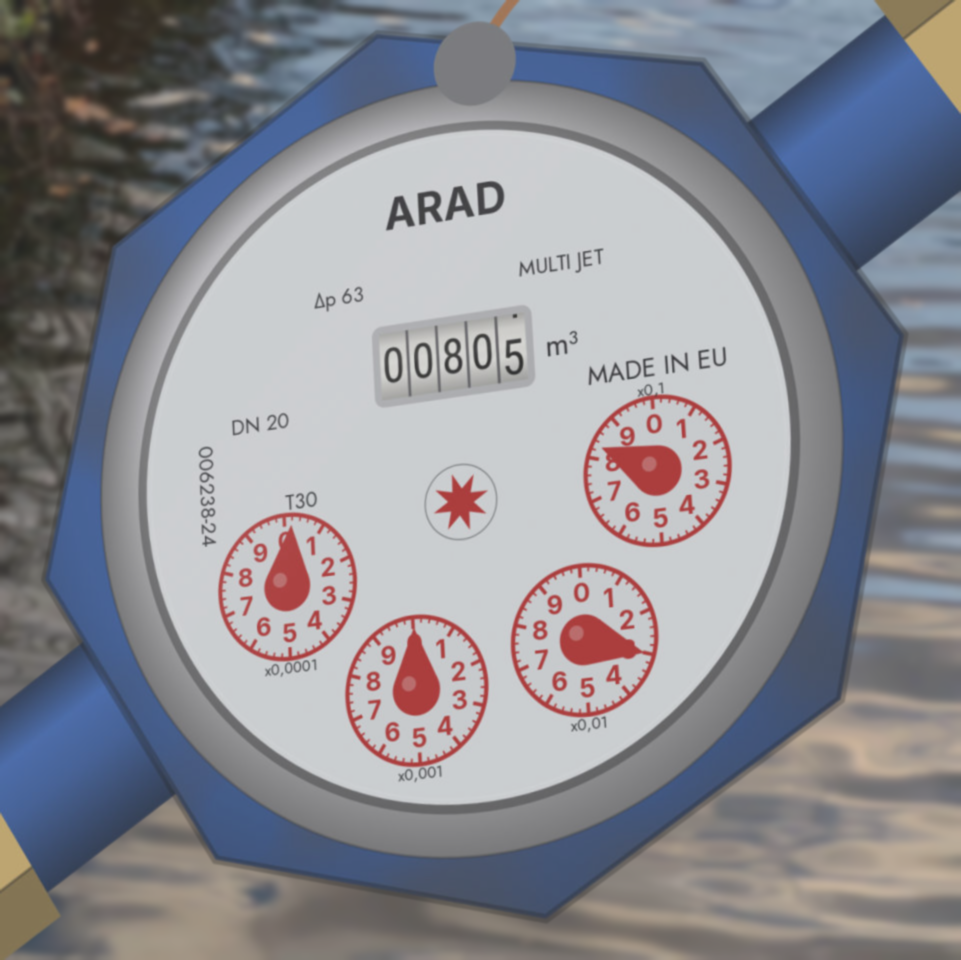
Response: 804.8300 m³
